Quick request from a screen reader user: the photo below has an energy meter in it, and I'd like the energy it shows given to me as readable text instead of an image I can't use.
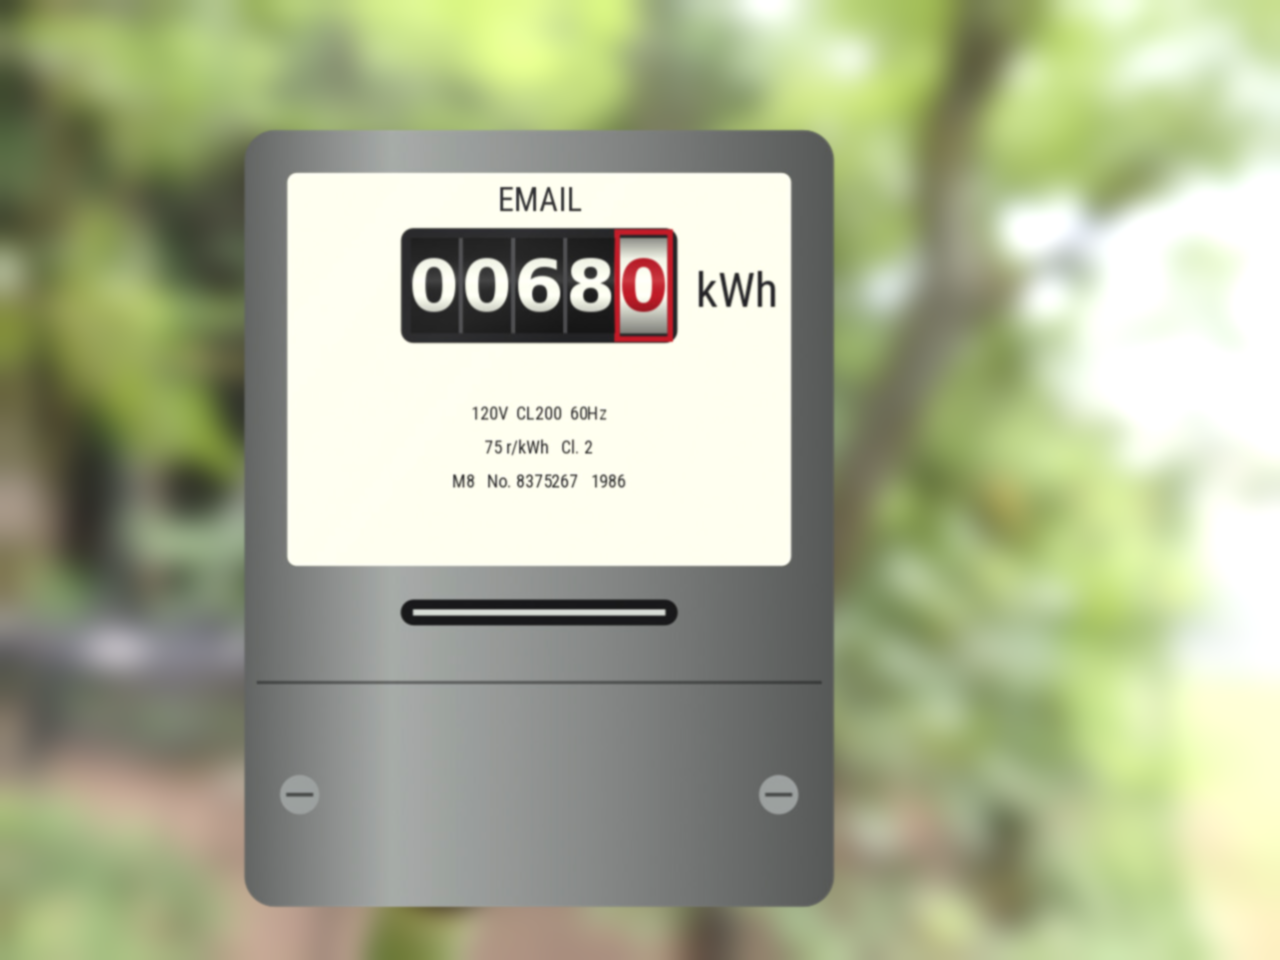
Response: 68.0 kWh
